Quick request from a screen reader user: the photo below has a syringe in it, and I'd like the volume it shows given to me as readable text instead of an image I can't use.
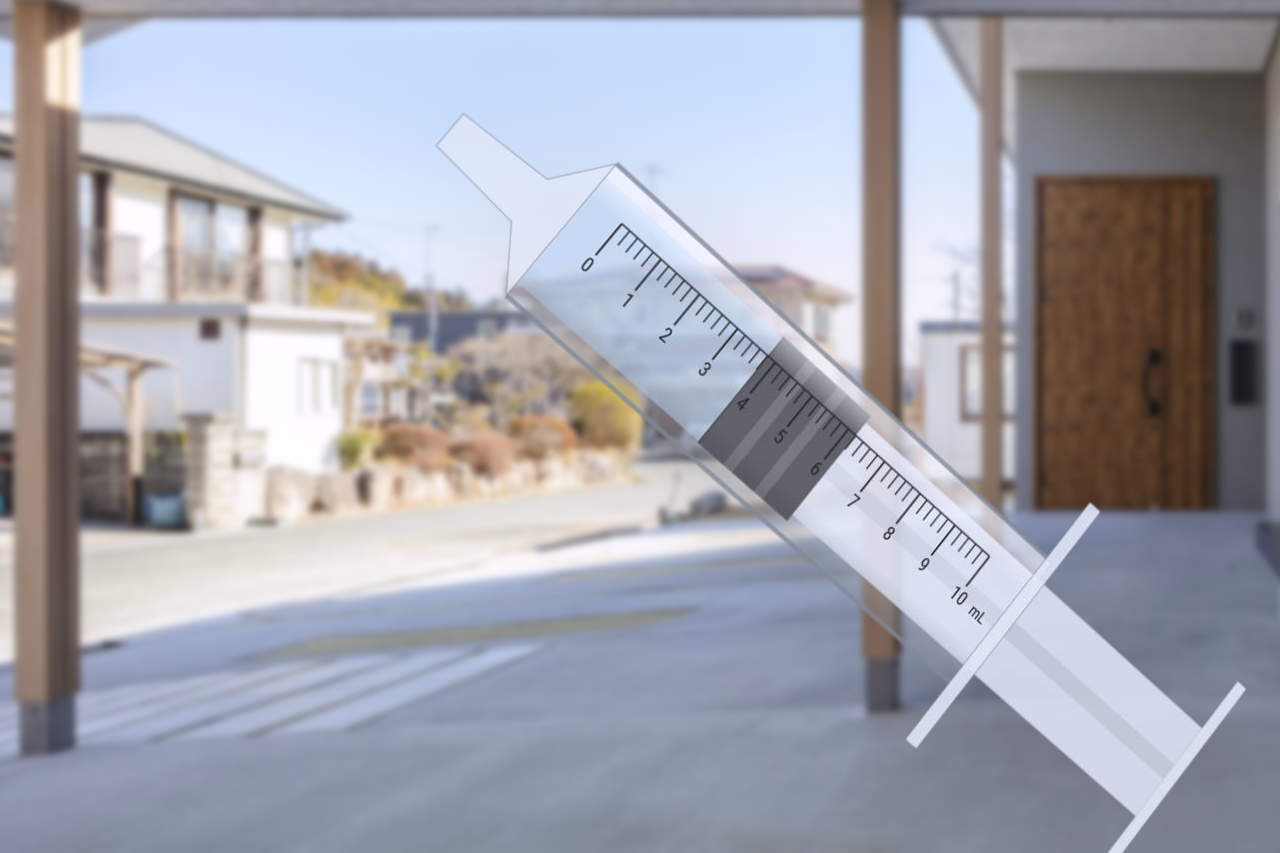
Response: 3.8 mL
